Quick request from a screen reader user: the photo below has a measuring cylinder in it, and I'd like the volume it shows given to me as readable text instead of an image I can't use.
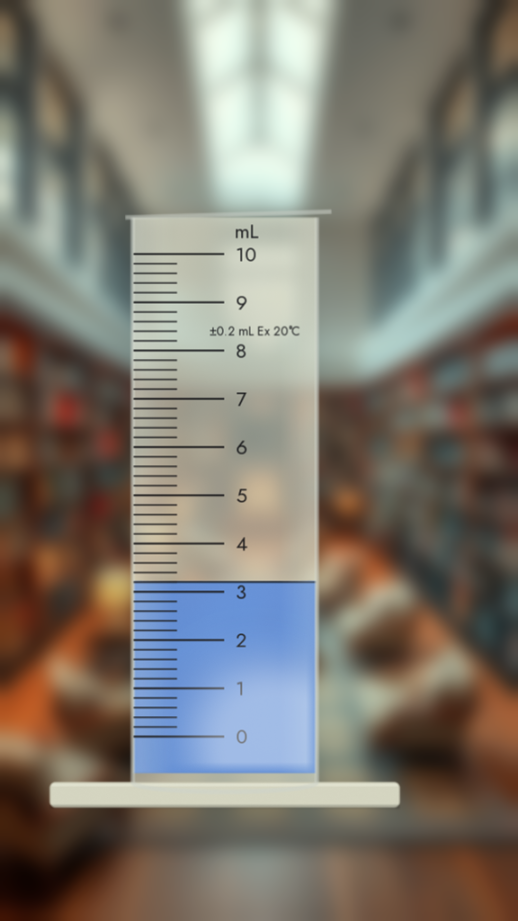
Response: 3.2 mL
